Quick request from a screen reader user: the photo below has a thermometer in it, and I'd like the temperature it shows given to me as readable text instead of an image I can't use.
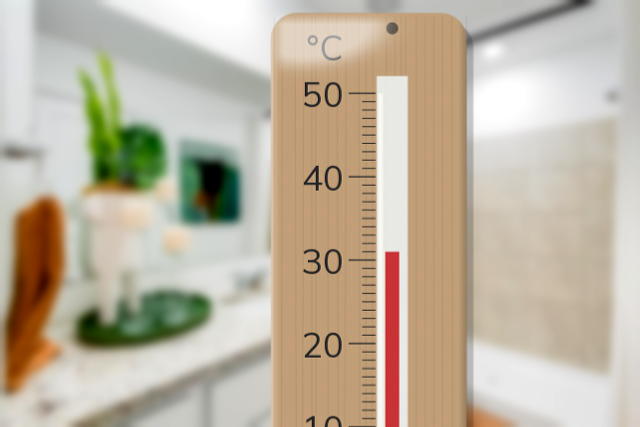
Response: 31 °C
